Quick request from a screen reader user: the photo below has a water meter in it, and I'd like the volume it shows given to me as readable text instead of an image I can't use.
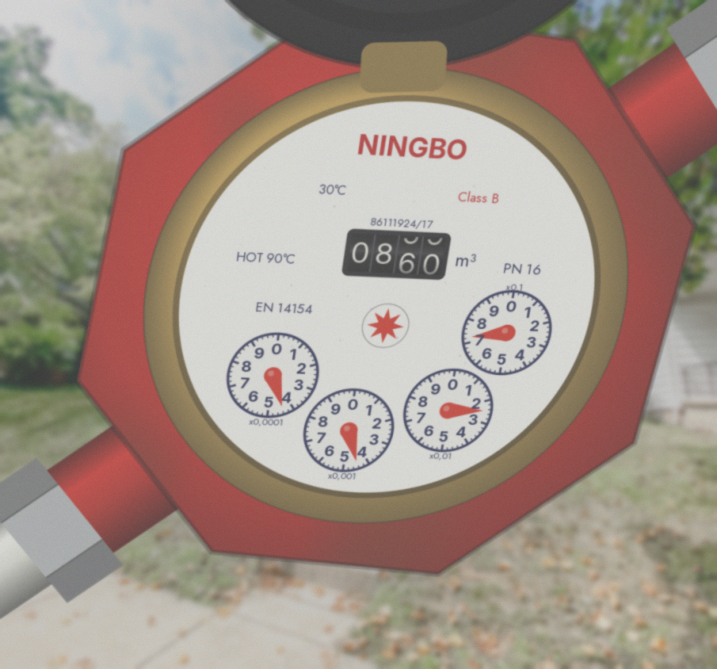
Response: 859.7244 m³
